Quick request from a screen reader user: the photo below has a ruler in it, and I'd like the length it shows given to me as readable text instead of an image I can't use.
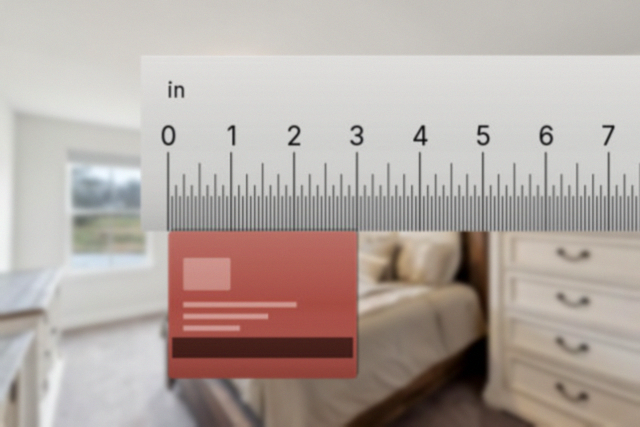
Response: 3 in
